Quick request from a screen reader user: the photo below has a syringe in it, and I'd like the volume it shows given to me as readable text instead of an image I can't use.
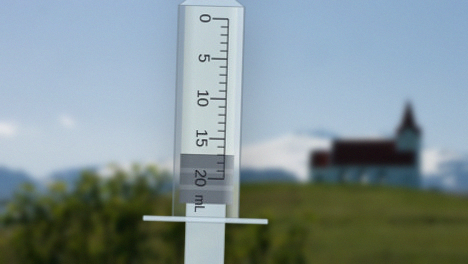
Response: 17 mL
